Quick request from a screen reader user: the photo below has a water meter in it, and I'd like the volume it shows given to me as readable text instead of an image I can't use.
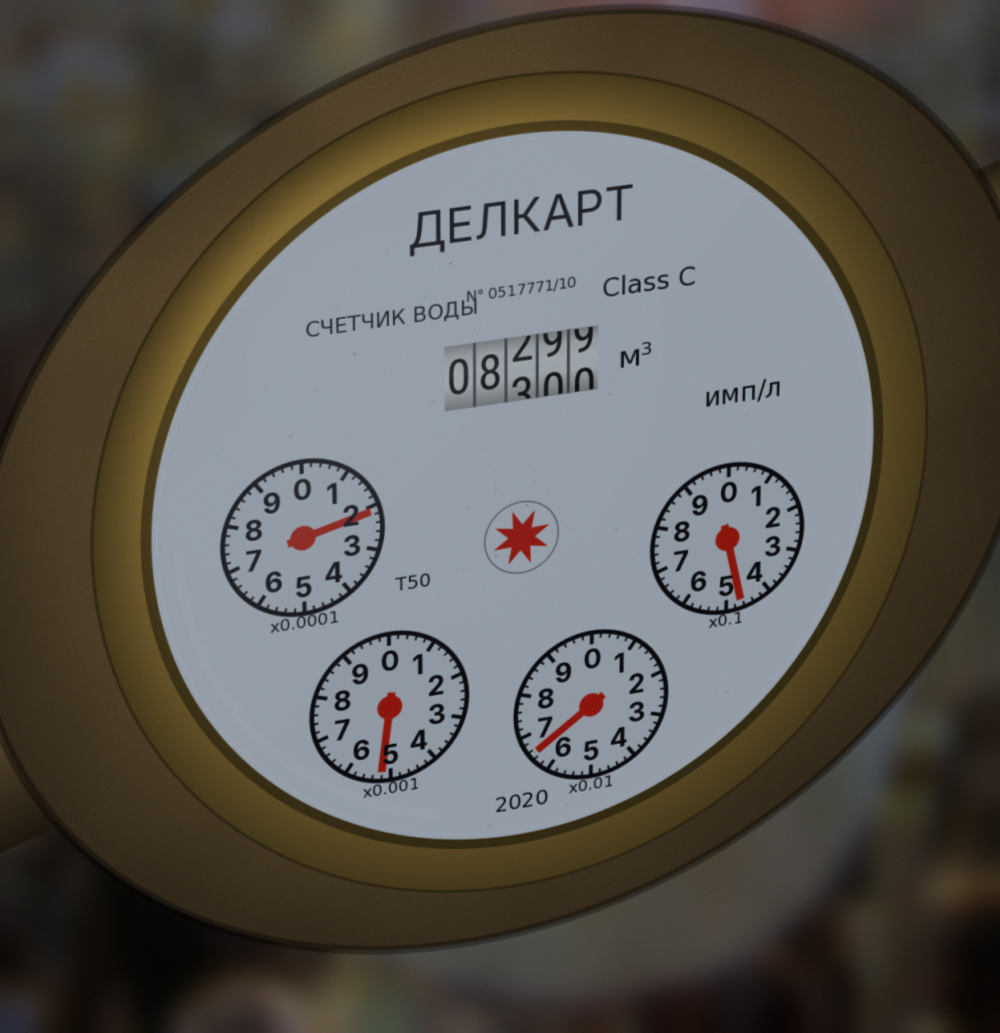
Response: 8299.4652 m³
